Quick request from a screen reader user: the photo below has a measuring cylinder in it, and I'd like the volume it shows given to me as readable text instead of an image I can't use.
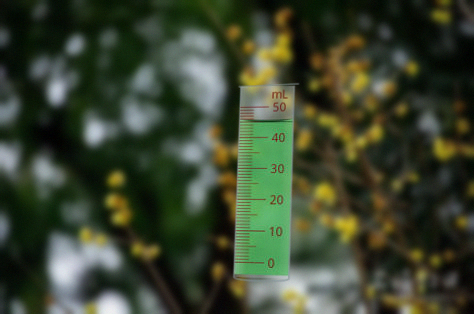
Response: 45 mL
